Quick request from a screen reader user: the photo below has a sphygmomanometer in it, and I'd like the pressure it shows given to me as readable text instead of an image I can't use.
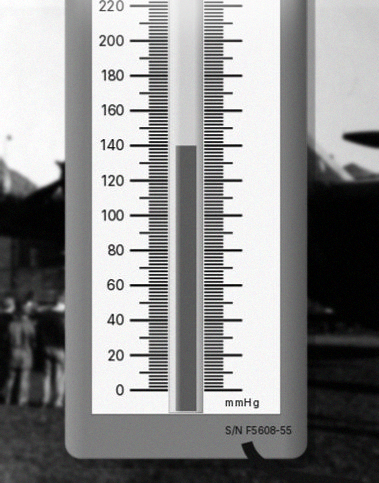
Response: 140 mmHg
